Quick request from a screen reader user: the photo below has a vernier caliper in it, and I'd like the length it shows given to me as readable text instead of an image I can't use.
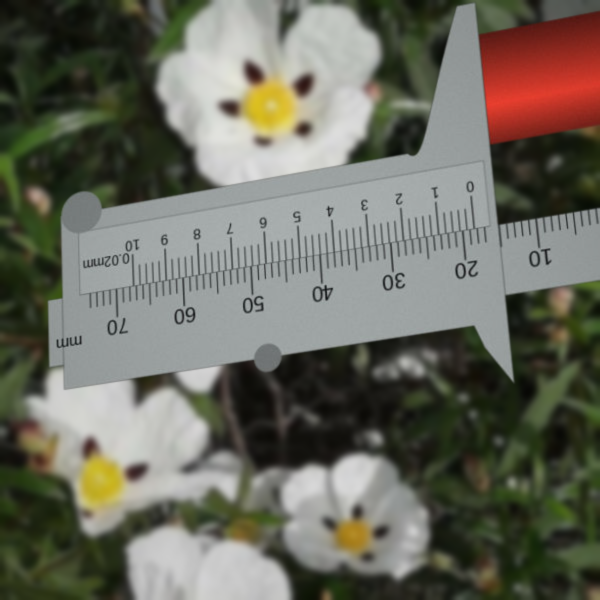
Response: 18.4 mm
